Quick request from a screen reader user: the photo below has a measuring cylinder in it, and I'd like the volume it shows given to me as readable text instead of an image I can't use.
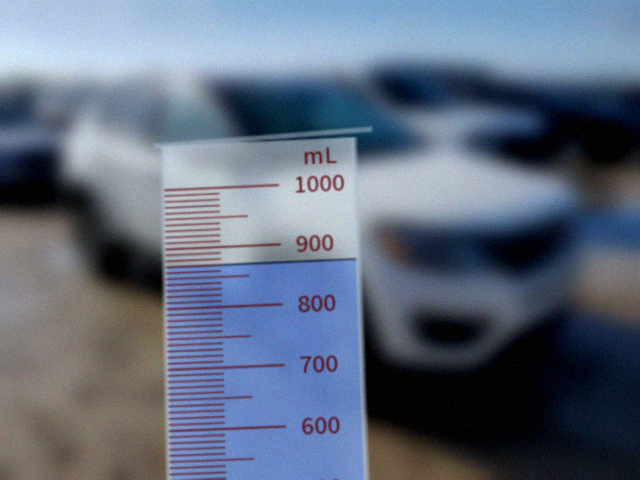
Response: 870 mL
